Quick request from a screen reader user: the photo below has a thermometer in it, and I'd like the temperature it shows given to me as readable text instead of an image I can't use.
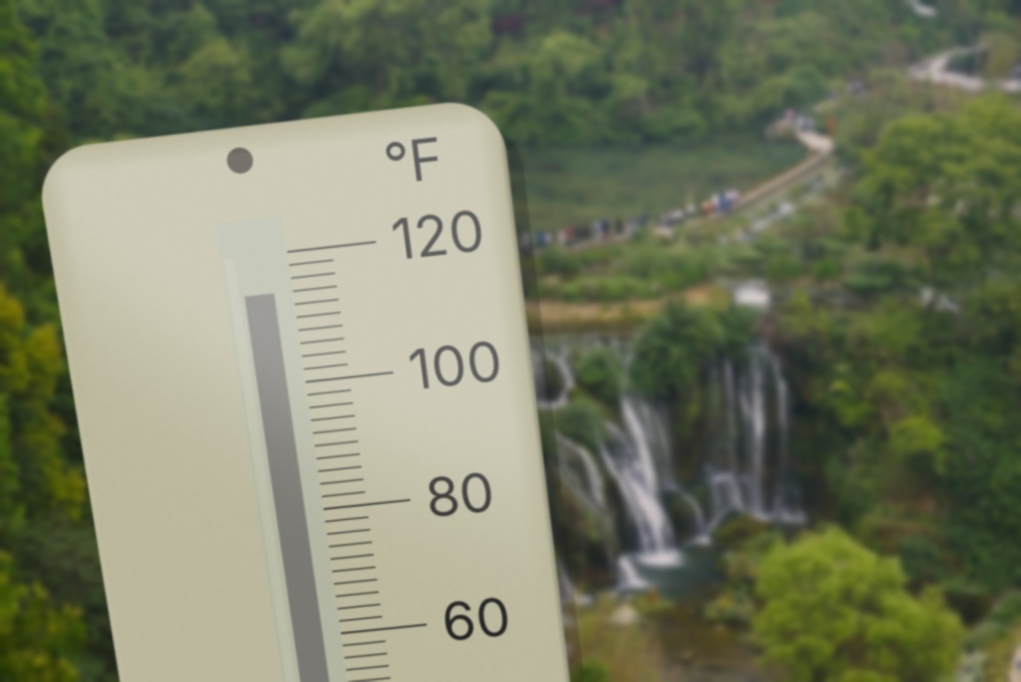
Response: 114 °F
